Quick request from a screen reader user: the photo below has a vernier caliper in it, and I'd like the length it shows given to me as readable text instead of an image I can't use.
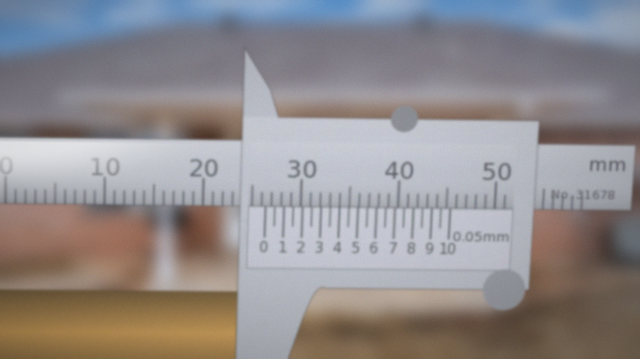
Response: 26.4 mm
